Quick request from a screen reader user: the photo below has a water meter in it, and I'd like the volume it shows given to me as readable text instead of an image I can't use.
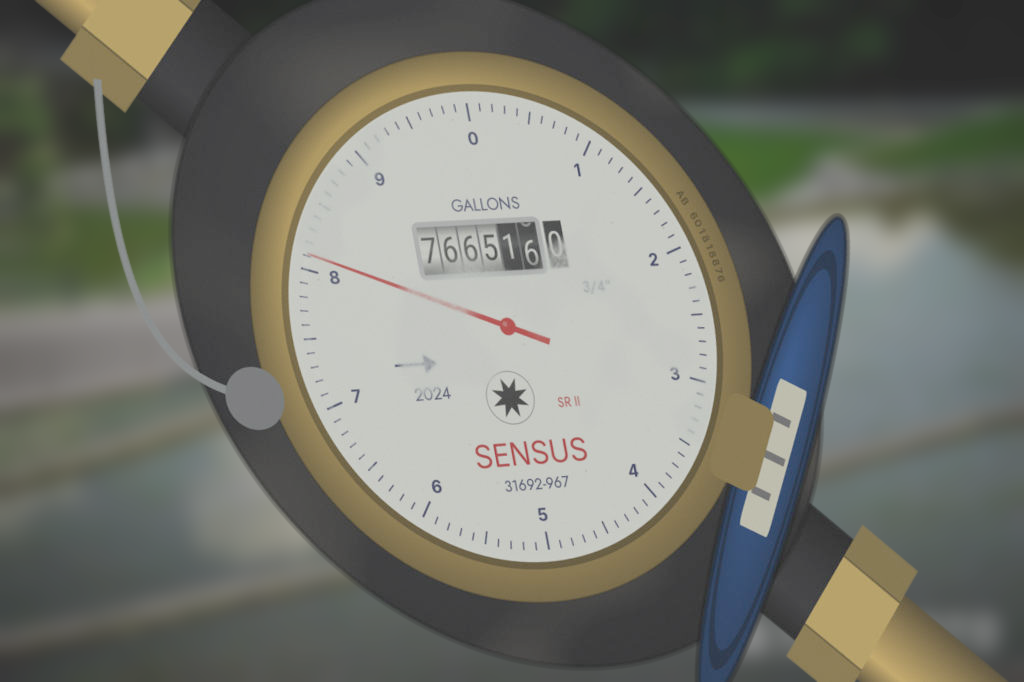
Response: 7665158.1 gal
